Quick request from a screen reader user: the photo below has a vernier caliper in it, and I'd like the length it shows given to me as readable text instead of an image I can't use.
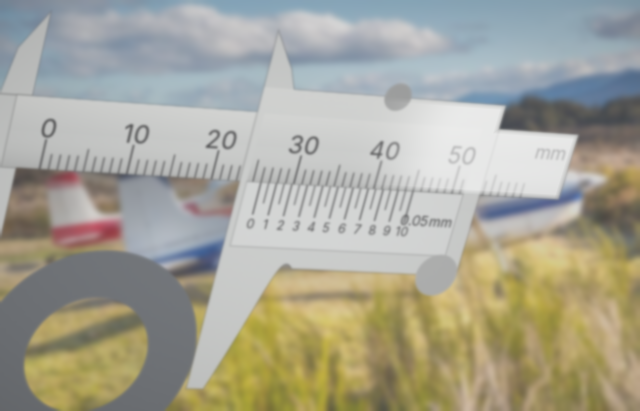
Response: 26.0 mm
